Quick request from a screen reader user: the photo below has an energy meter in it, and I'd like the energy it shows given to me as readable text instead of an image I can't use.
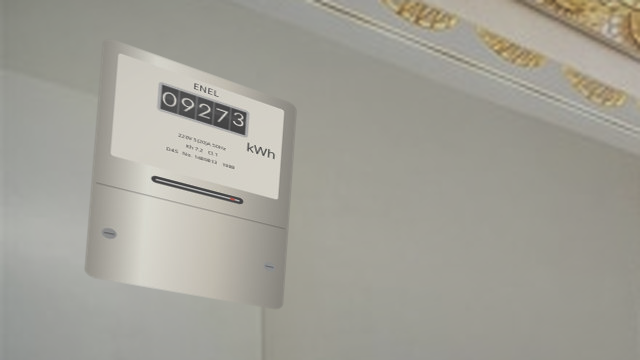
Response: 9273 kWh
